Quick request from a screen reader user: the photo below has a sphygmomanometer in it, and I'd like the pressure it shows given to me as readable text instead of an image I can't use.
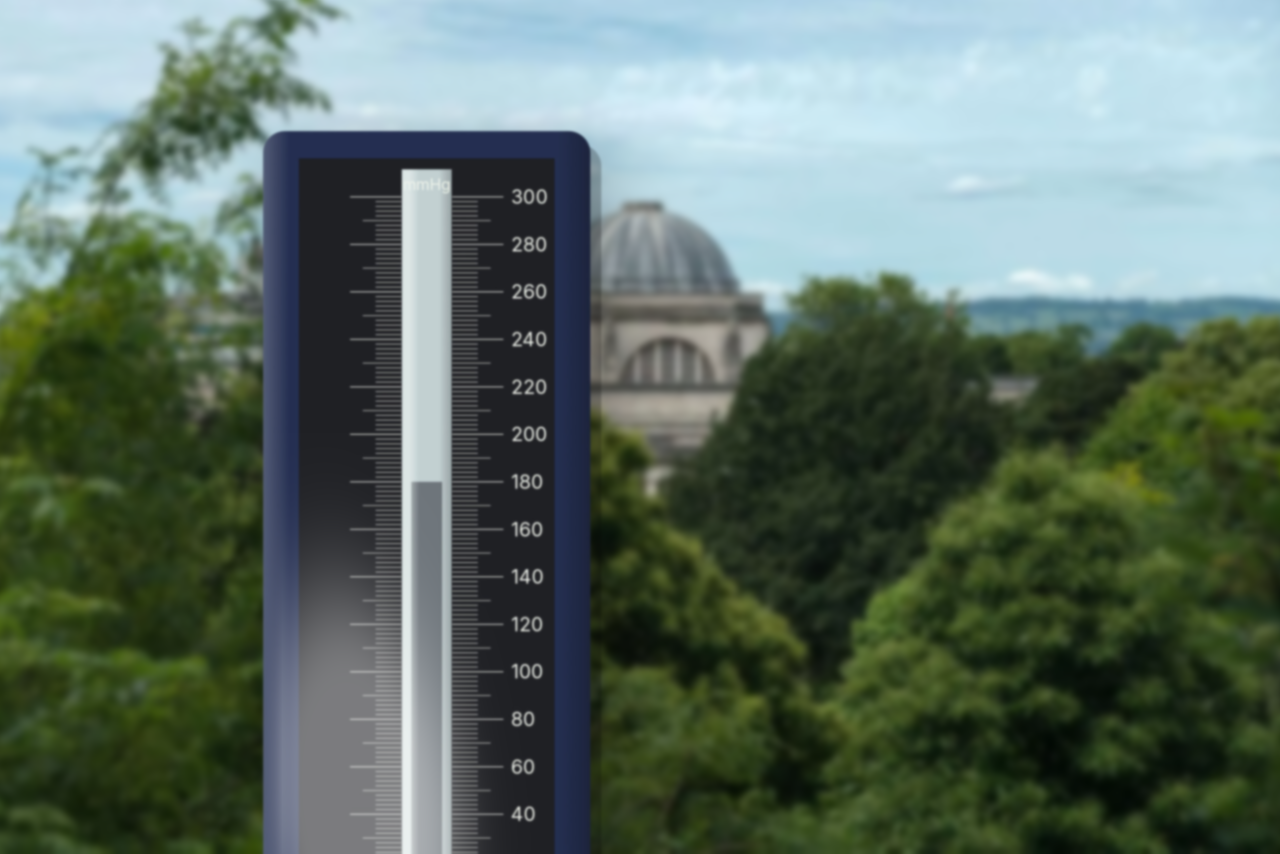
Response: 180 mmHg
